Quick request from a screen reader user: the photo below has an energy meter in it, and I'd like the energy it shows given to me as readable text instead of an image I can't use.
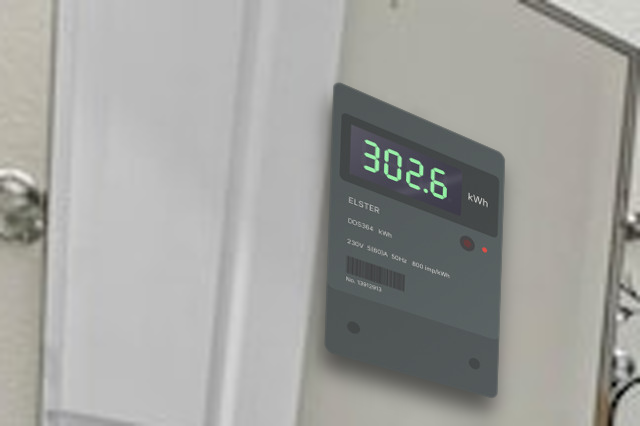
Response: 302.6 kWh
